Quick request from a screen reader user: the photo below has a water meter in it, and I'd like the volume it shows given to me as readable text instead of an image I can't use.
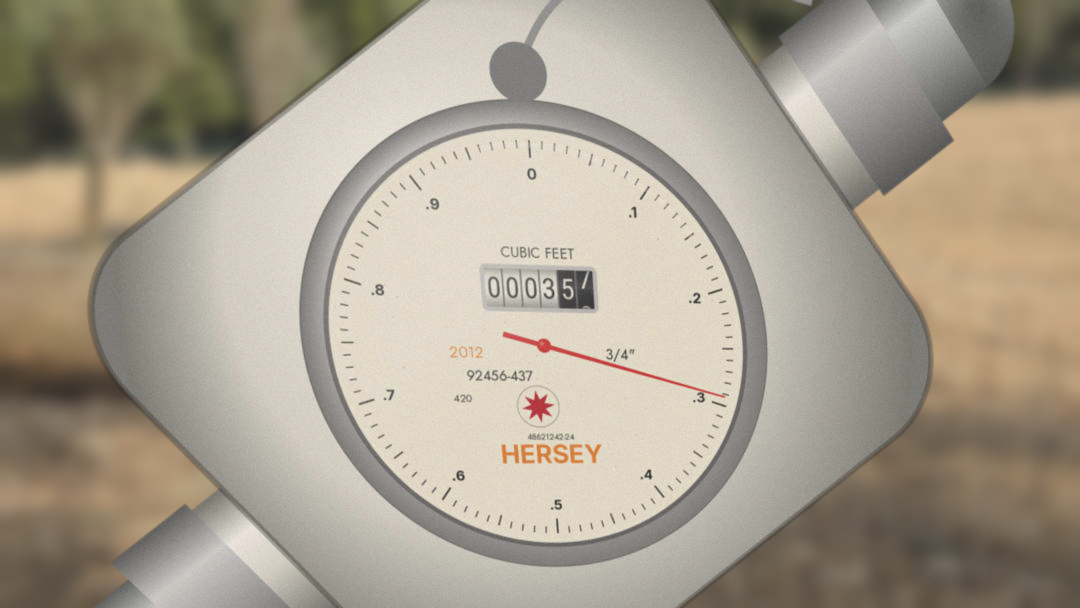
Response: 357.29 ft³
